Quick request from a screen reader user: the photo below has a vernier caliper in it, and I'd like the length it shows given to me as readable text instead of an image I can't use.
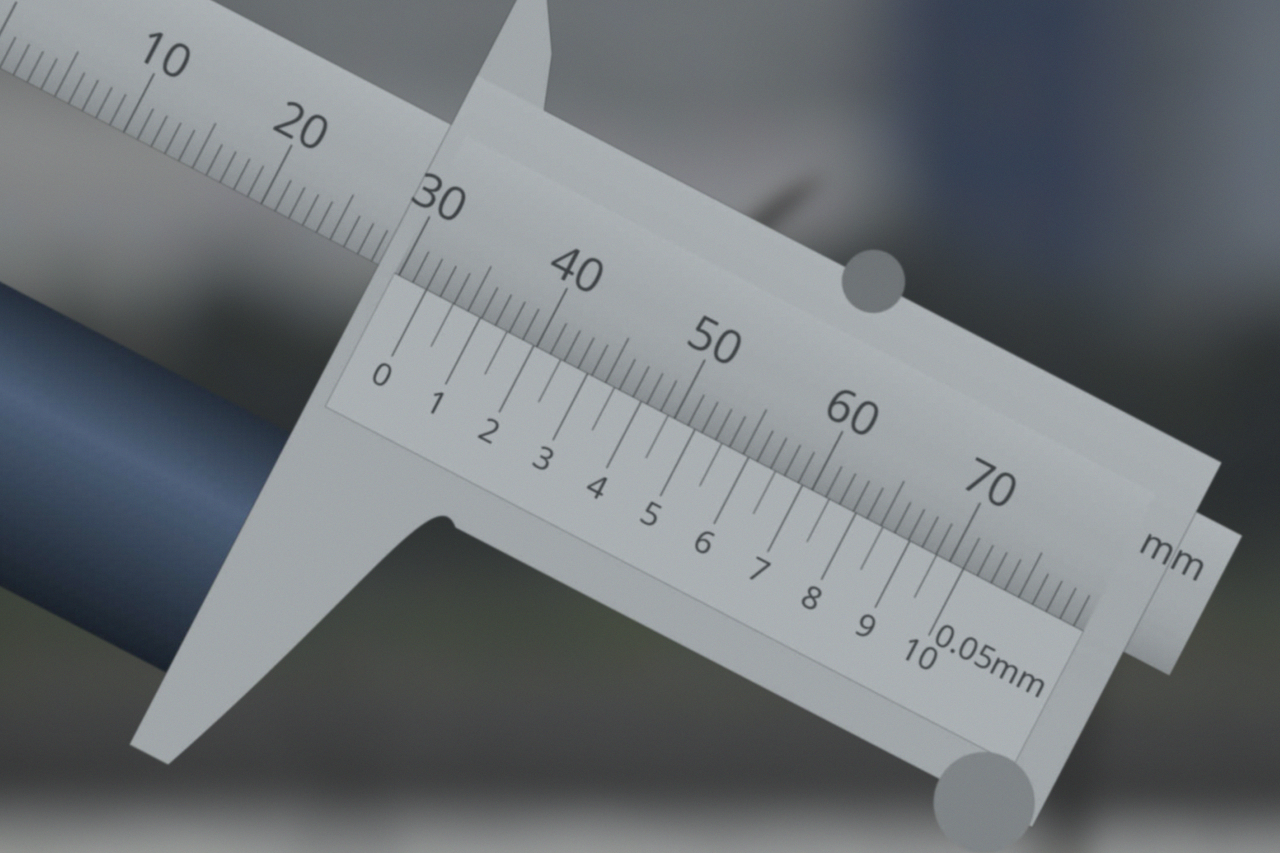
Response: 32.0 mm
